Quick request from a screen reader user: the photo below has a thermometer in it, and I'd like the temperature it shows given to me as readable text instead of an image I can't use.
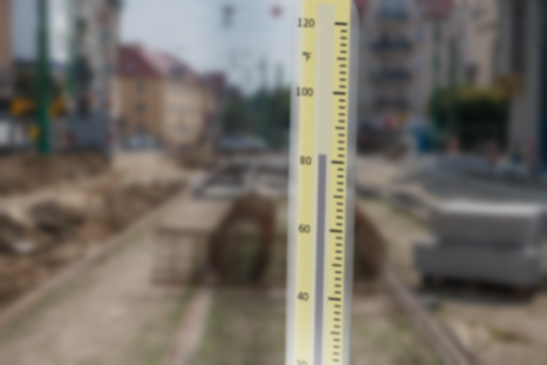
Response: 82 °F
